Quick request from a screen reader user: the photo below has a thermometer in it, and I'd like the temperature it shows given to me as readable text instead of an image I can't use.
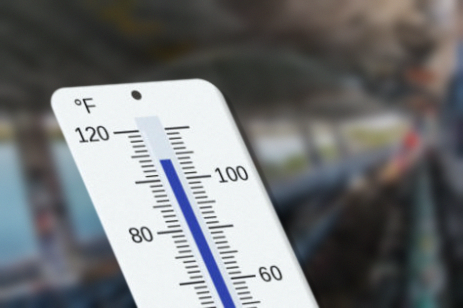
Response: 108 °F
